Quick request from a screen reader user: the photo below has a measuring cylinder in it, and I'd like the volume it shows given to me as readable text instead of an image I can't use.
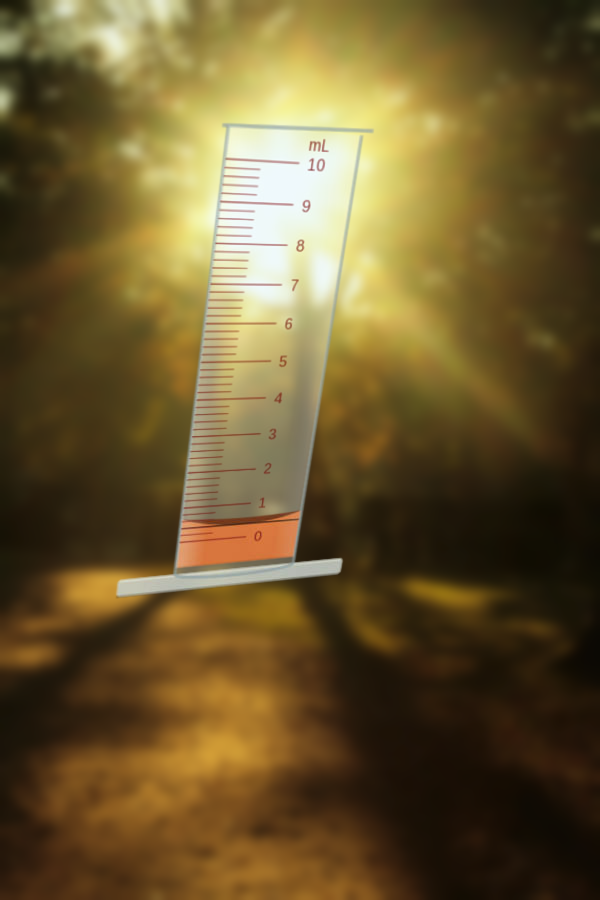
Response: 0.4 mL
